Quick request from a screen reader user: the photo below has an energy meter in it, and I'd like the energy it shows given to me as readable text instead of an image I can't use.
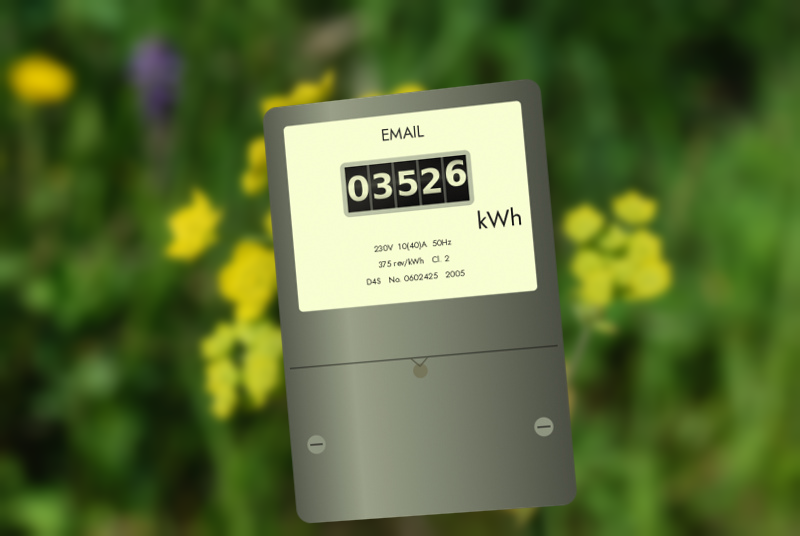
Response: 3526 kWh
